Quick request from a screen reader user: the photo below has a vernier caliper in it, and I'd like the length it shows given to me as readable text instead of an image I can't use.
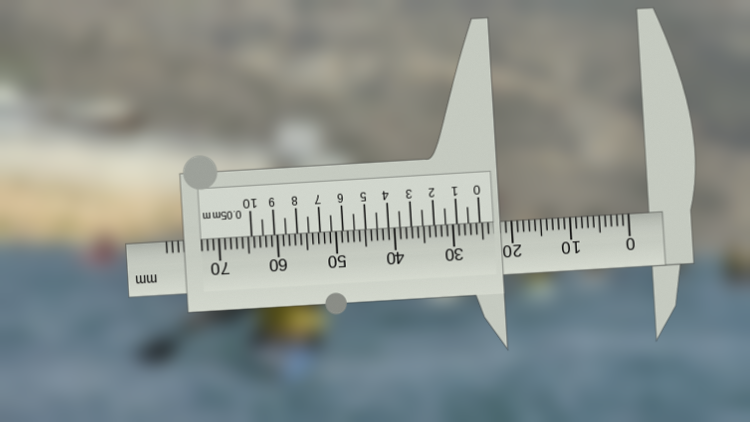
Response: 25.4 mm
